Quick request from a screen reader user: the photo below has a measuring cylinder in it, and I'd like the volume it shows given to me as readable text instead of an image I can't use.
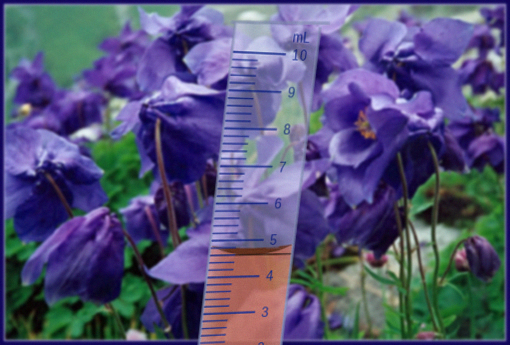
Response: 4.6 mL
